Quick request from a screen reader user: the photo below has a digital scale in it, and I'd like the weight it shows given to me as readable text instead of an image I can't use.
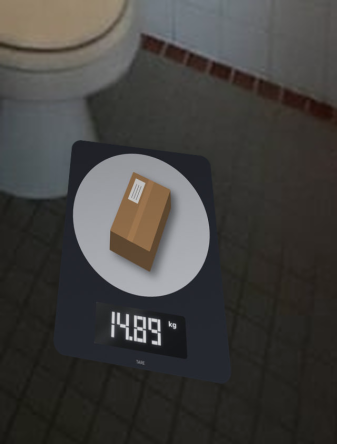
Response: 14.89 kg
